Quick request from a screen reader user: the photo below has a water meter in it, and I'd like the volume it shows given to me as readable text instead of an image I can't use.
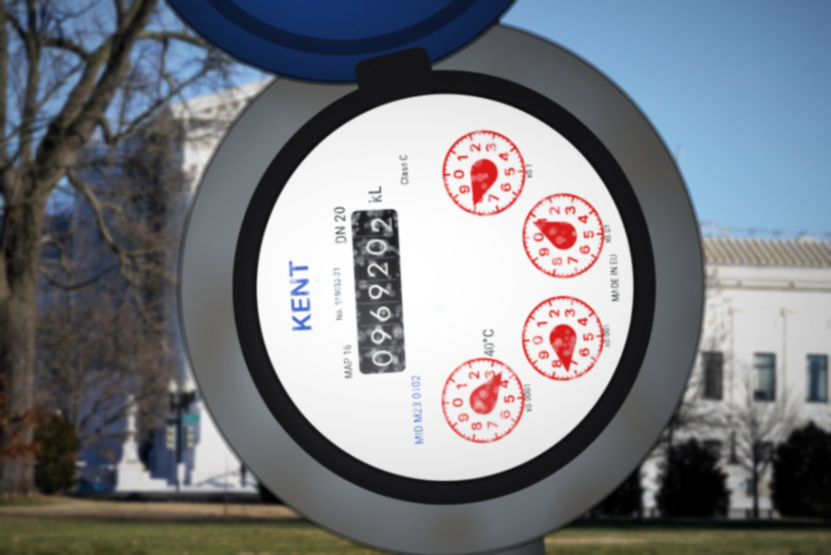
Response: 969201.8073 kL
